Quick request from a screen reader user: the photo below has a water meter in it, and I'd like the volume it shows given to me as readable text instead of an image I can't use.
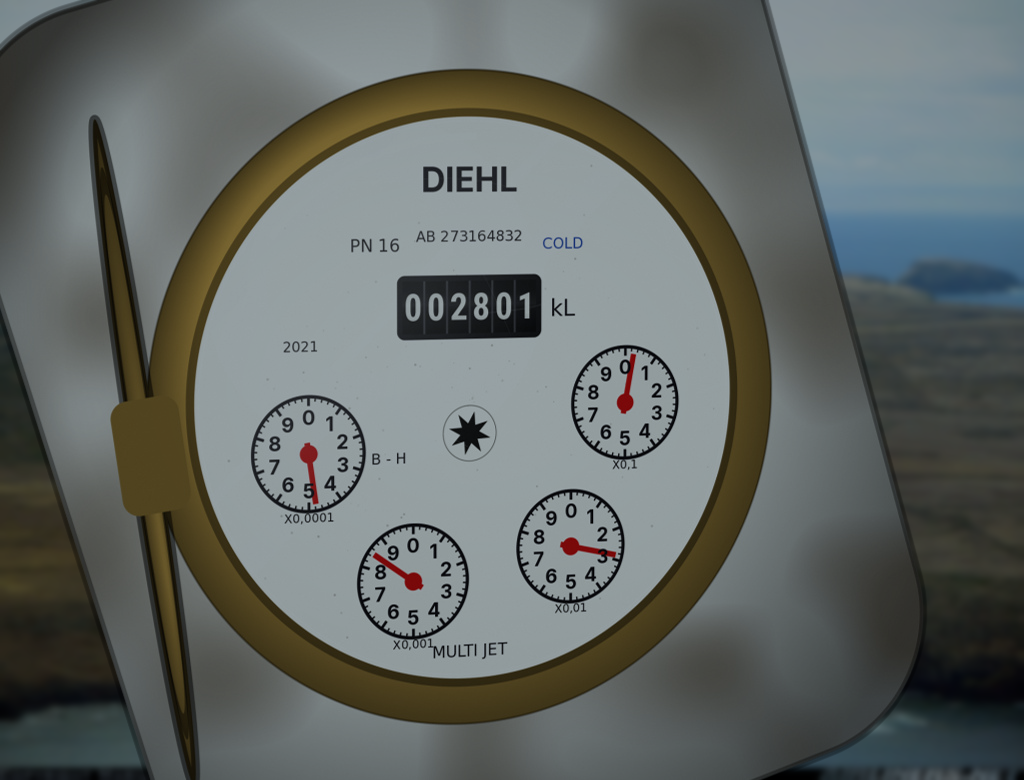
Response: 2801.0284 kL
